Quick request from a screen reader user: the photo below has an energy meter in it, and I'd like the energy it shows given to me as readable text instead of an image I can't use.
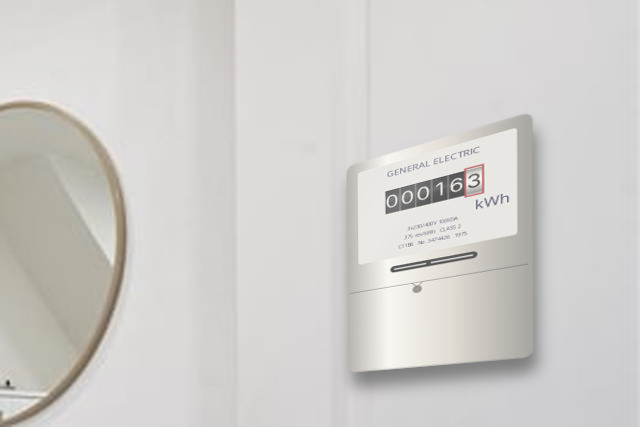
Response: 16.3 kWh
